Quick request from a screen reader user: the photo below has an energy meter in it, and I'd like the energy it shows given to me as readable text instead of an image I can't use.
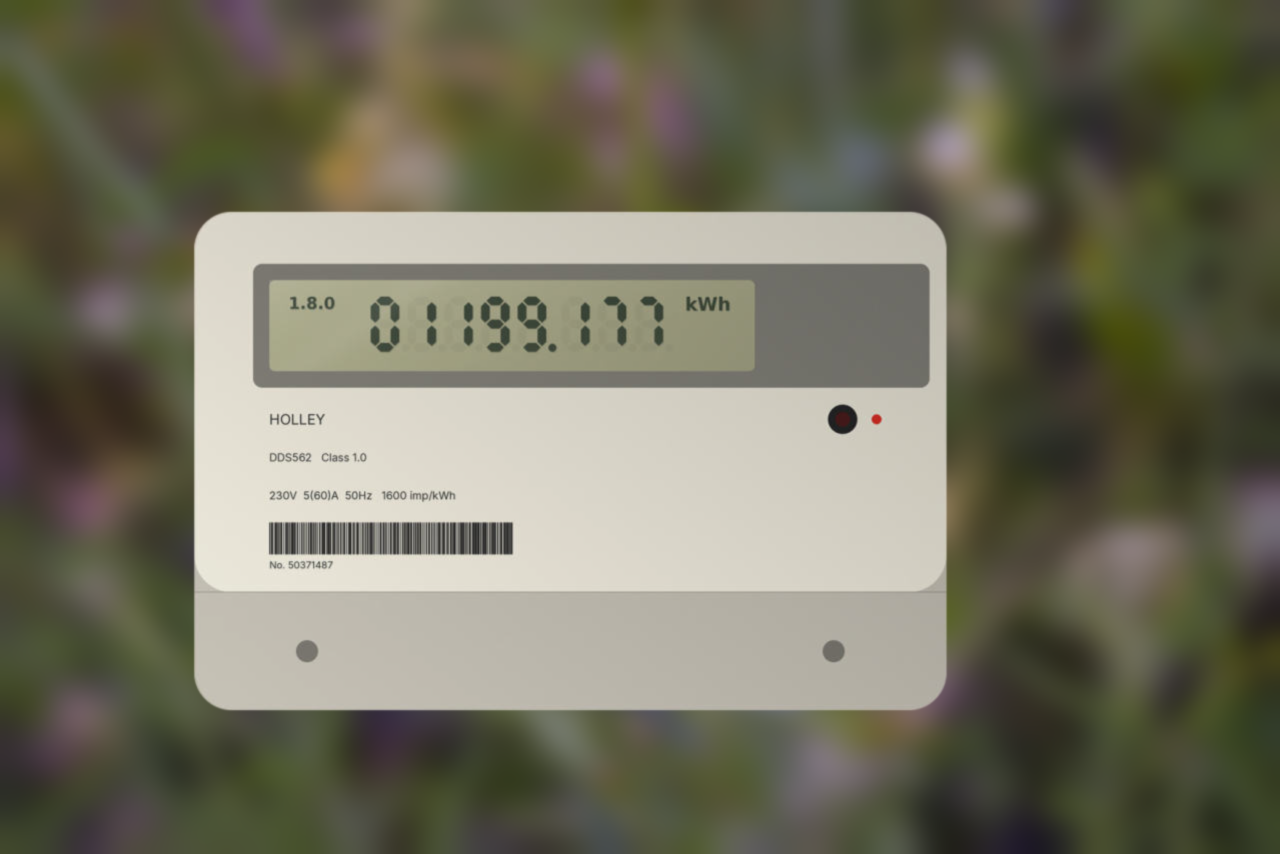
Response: 1199.177 kWh
